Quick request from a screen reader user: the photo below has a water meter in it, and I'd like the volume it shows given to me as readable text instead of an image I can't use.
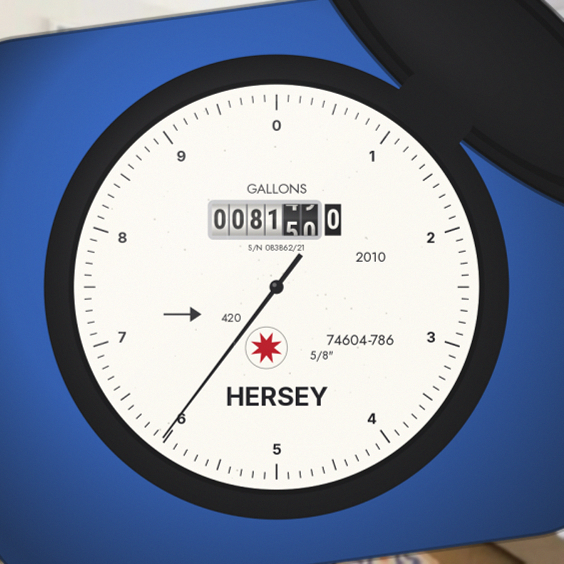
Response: 81496.0 gal
